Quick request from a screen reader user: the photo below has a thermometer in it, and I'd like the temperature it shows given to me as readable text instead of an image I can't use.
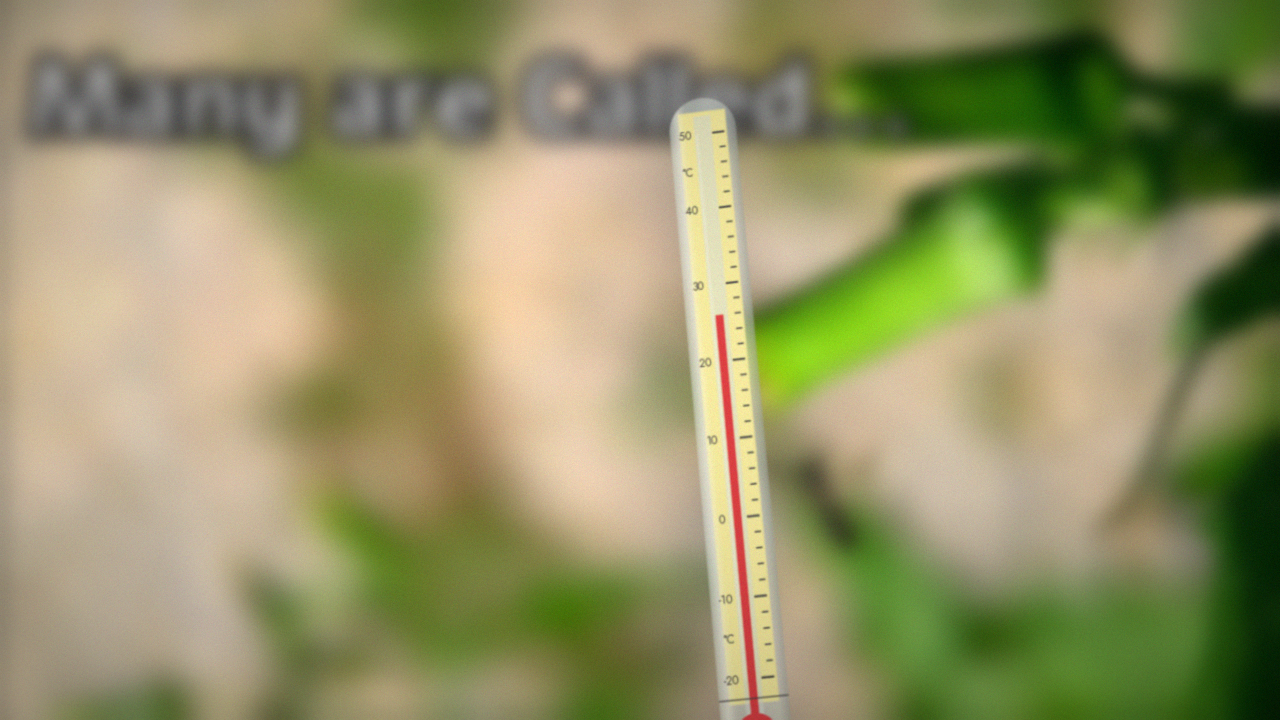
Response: 26 °C
